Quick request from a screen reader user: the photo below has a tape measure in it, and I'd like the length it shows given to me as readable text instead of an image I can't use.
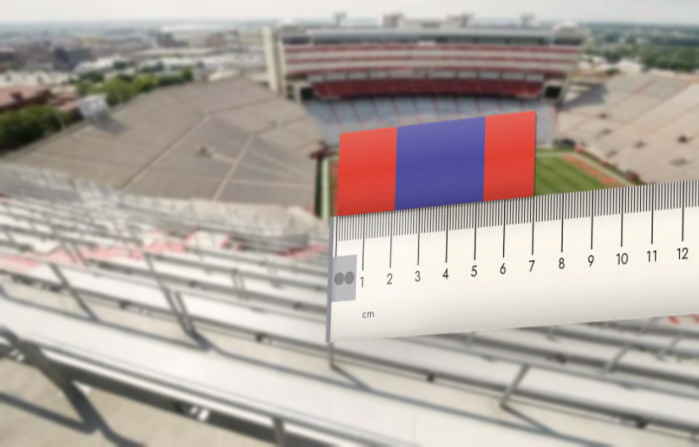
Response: 7 cm
